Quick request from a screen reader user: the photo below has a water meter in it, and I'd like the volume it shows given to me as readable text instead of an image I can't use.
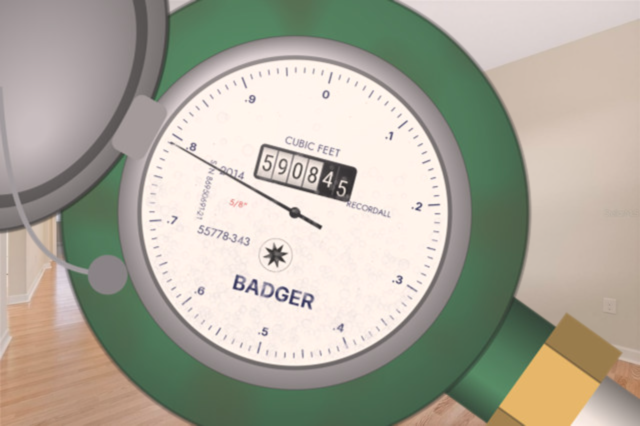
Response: 590844.79 ft³
